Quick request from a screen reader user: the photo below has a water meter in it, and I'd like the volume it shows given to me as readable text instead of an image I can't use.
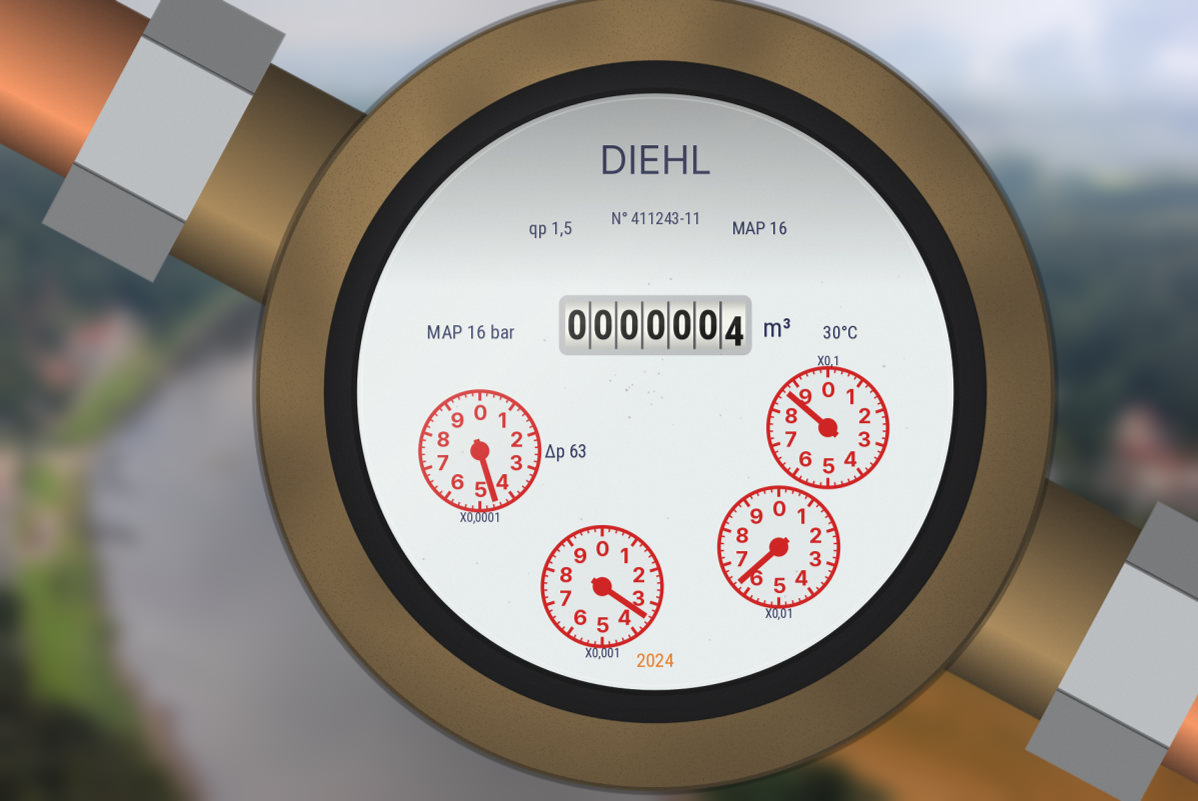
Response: 3.8634 m³
